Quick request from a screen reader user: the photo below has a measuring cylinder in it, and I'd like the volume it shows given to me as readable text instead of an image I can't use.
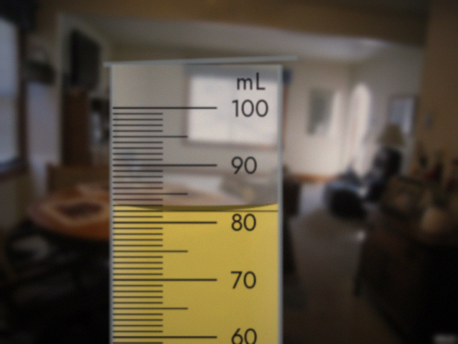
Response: 82 mL
